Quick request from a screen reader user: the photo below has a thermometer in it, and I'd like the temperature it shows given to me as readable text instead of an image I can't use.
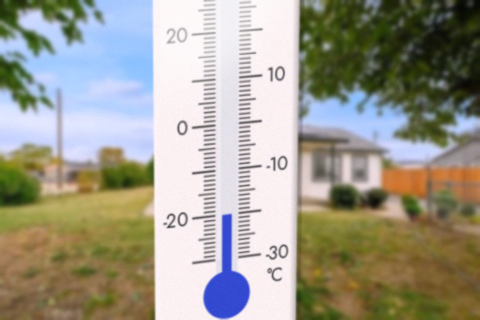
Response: -20 °C
